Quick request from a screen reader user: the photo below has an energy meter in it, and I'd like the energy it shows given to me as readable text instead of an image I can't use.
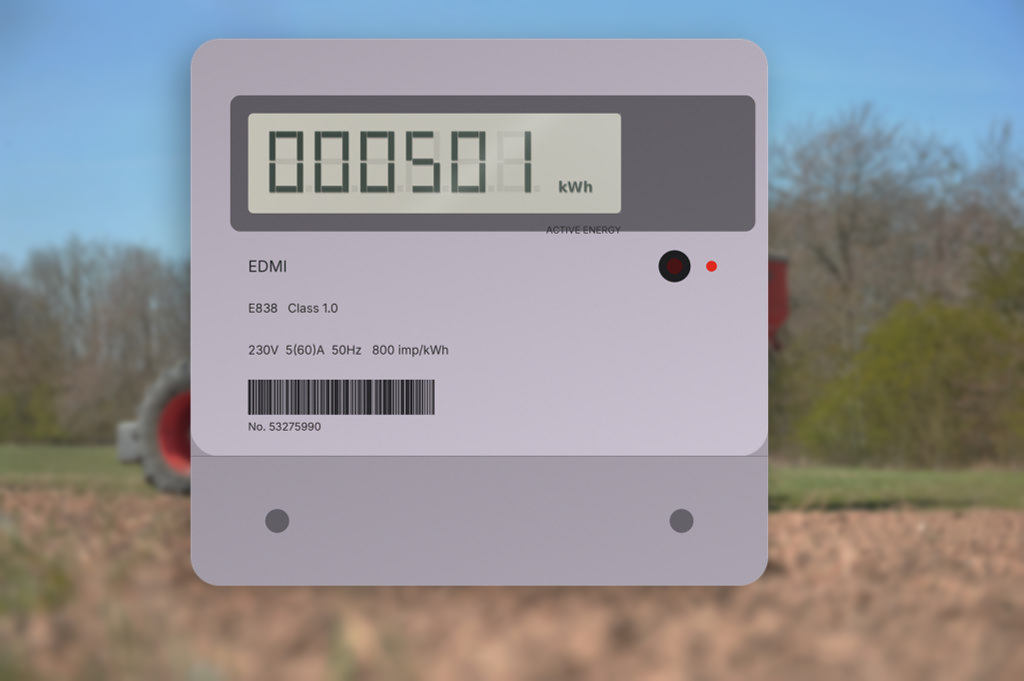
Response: 501 kWh
